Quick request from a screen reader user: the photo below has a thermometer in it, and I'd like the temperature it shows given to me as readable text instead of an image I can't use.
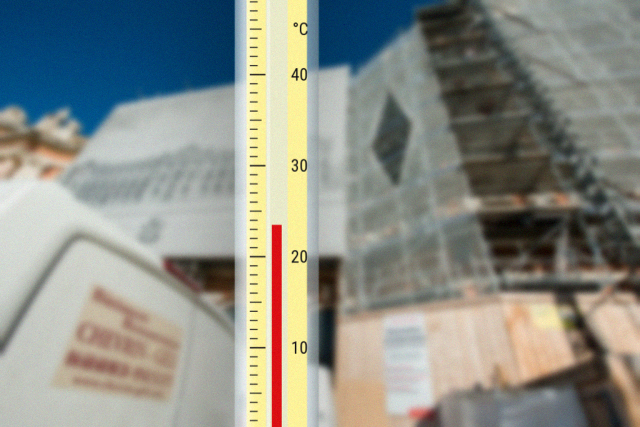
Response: 23.5 °C
